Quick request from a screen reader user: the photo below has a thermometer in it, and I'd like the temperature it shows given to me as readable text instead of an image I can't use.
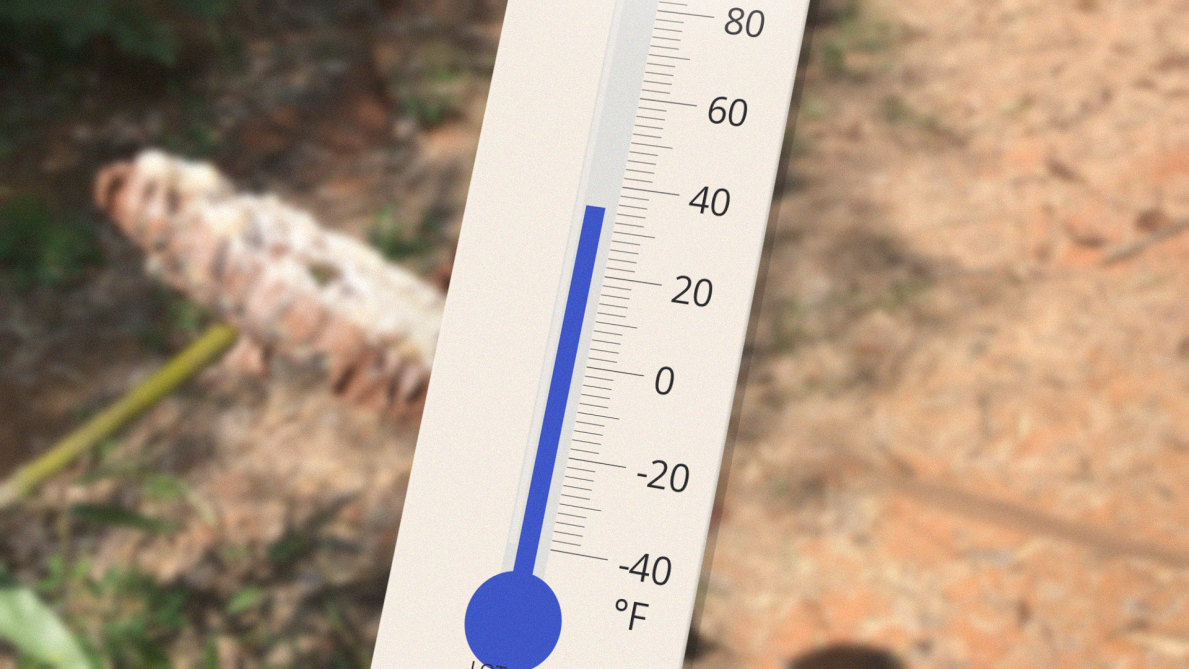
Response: 35 °F
